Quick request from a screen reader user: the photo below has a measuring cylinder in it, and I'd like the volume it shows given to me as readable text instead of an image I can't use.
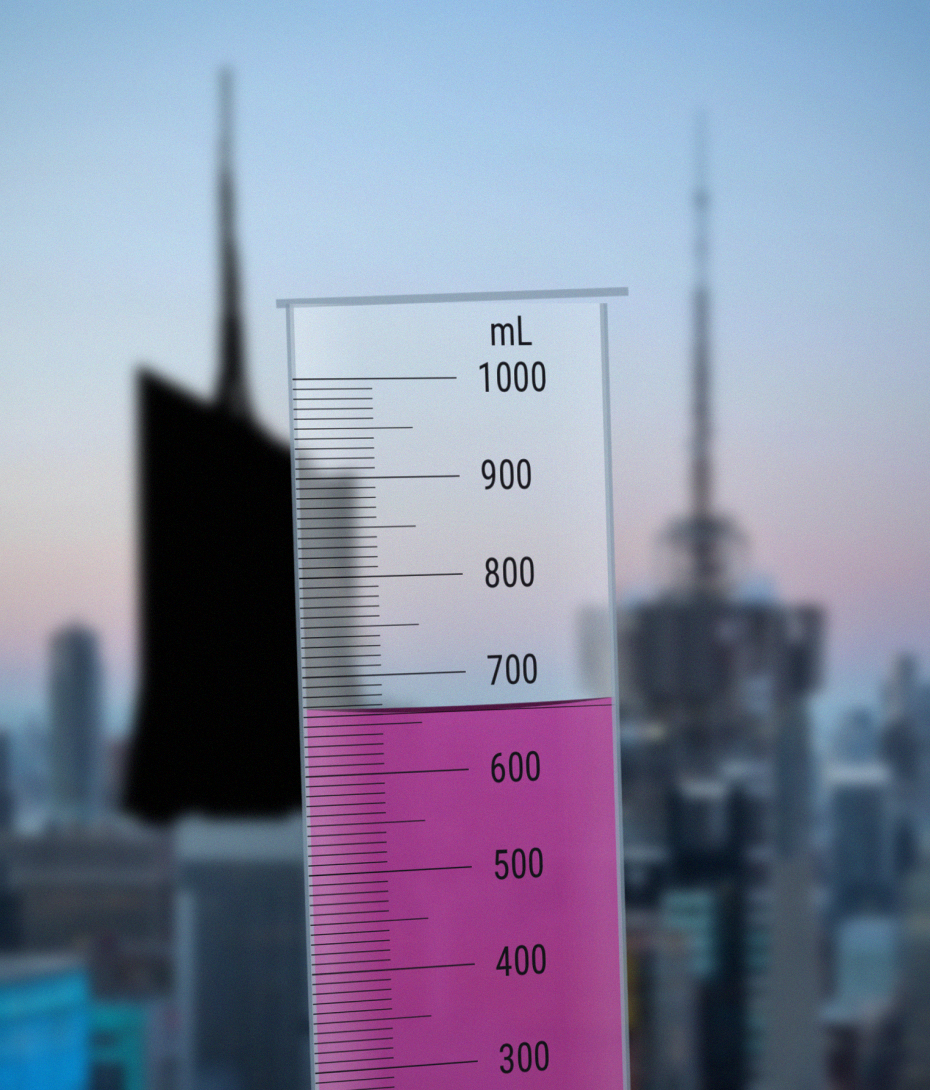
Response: 660 mL
